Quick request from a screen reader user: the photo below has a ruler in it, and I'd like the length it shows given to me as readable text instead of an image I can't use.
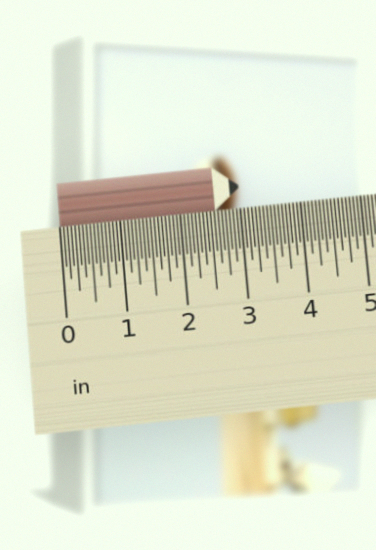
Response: 3 in
